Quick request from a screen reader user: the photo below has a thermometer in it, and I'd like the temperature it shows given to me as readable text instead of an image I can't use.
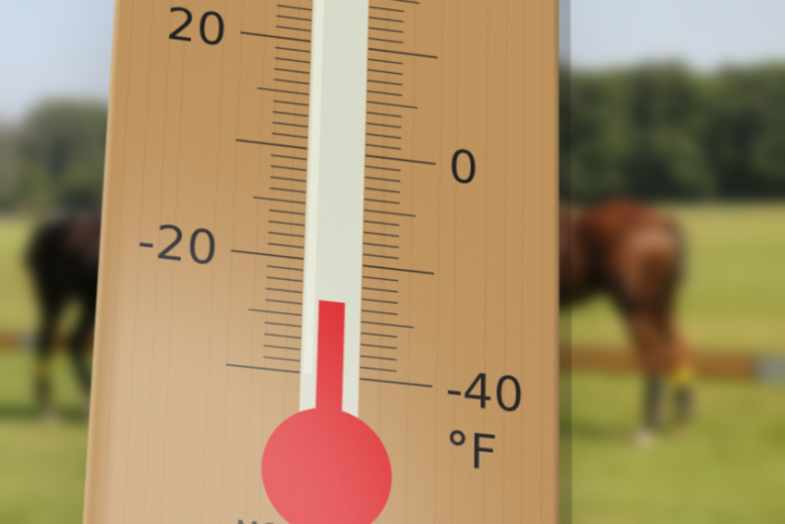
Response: -27 °F
